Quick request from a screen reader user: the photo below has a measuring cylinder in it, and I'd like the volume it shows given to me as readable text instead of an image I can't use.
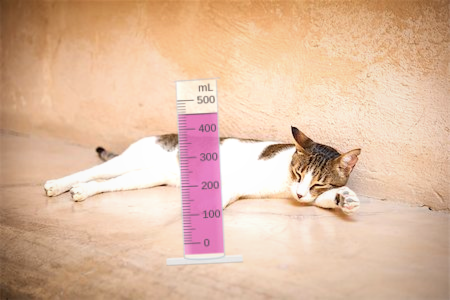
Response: 450 mL
